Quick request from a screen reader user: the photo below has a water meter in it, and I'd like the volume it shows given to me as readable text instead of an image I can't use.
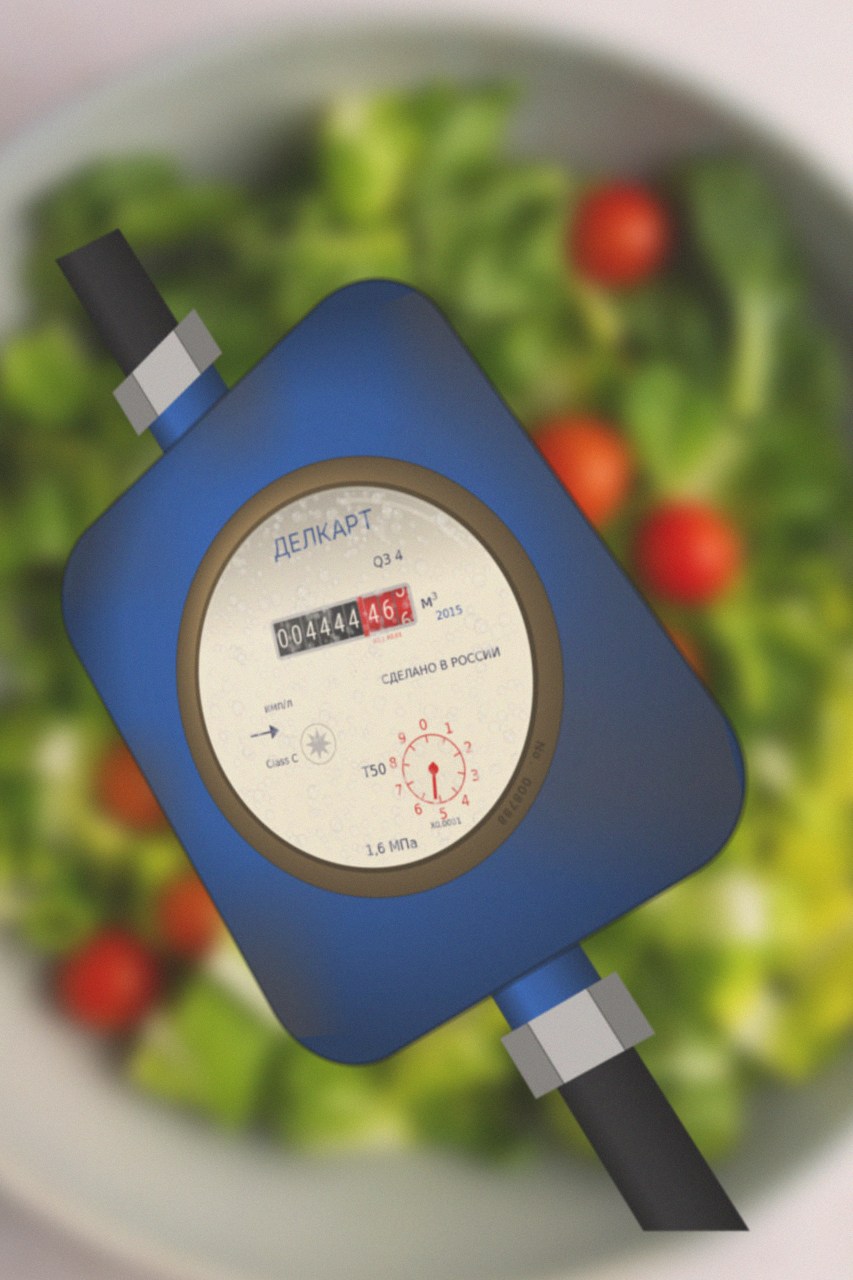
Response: 4444.4655 m³
